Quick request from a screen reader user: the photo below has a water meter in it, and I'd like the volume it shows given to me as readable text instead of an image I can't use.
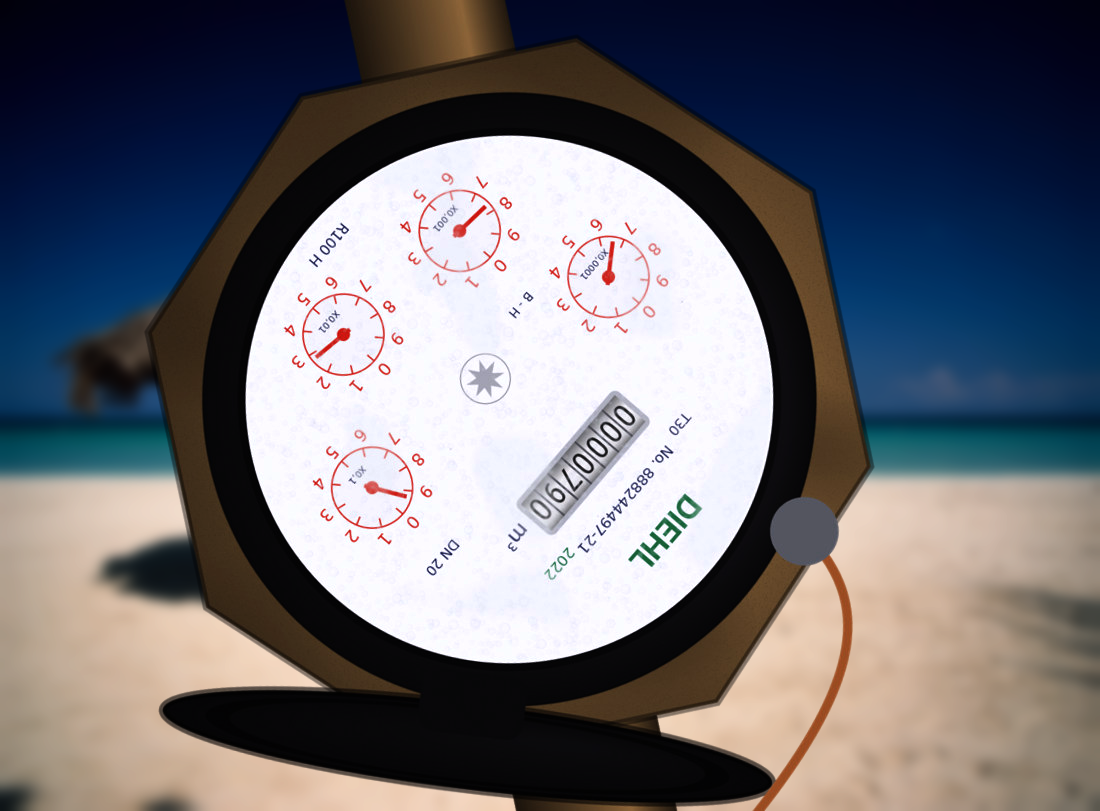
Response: 789.9276 m³
